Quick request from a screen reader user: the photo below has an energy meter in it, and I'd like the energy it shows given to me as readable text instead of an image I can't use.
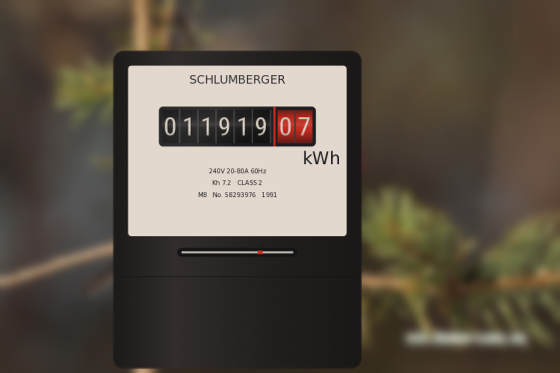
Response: 11919.07 kWh
